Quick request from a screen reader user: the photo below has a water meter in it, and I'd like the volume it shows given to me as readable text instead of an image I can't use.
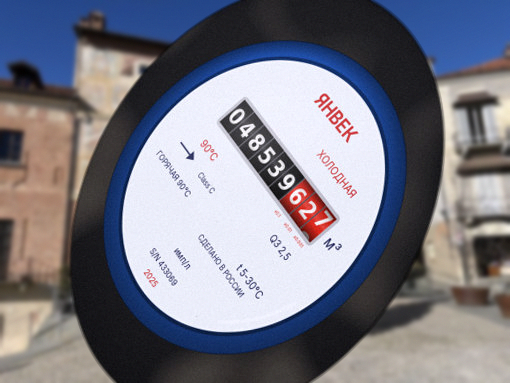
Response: 48539.627 m³
